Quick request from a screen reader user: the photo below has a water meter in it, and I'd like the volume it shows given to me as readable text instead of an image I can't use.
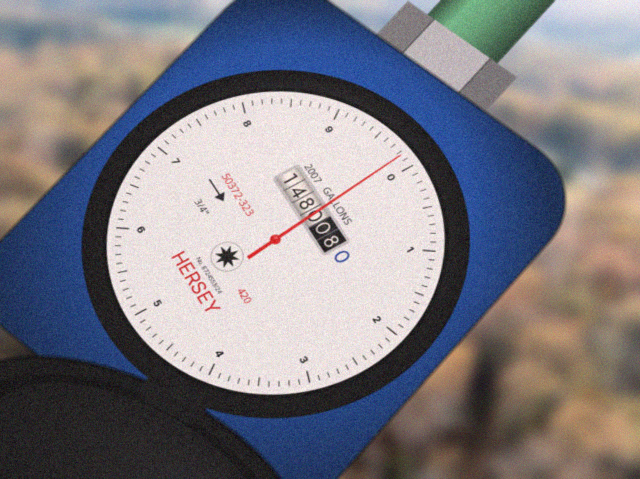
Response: 1480079.8 gal
